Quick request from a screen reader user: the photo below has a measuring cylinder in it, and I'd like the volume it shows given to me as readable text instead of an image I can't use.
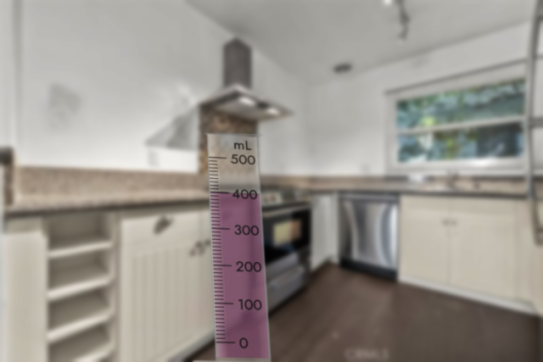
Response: 400 mL
